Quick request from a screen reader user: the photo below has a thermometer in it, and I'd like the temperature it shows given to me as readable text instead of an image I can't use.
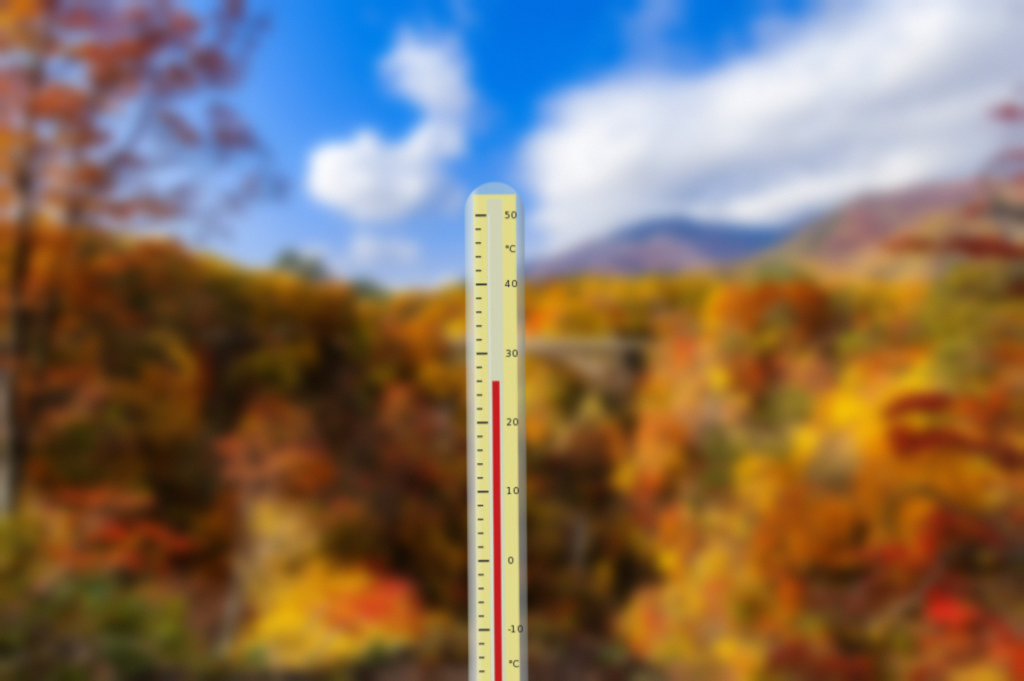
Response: 26 °C
